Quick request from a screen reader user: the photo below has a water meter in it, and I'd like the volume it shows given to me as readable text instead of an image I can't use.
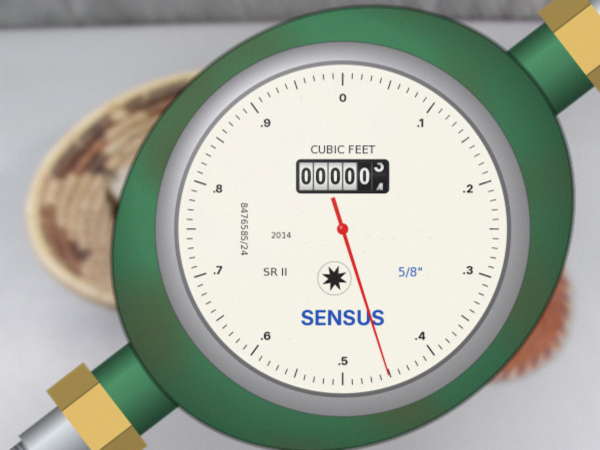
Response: 3.45 ft³
